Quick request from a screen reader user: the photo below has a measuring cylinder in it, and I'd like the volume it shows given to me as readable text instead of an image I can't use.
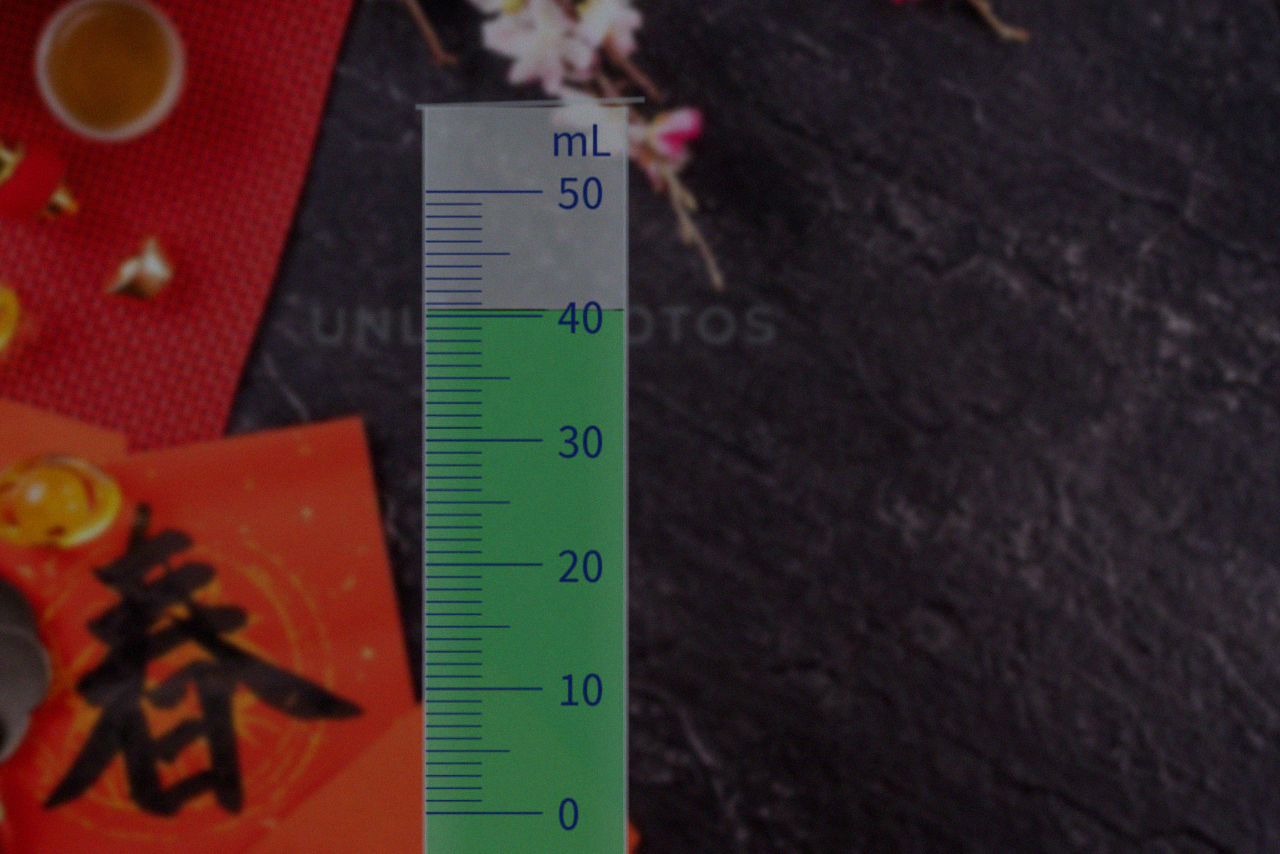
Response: 40.5 mL
